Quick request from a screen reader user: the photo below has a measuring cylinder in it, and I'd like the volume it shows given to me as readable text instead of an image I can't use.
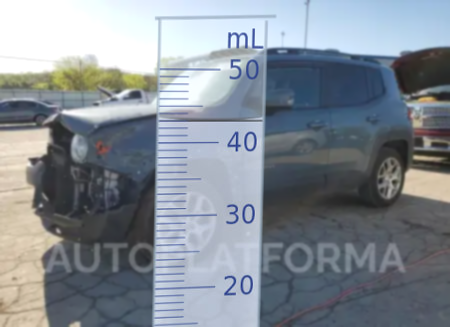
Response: 43 mL
